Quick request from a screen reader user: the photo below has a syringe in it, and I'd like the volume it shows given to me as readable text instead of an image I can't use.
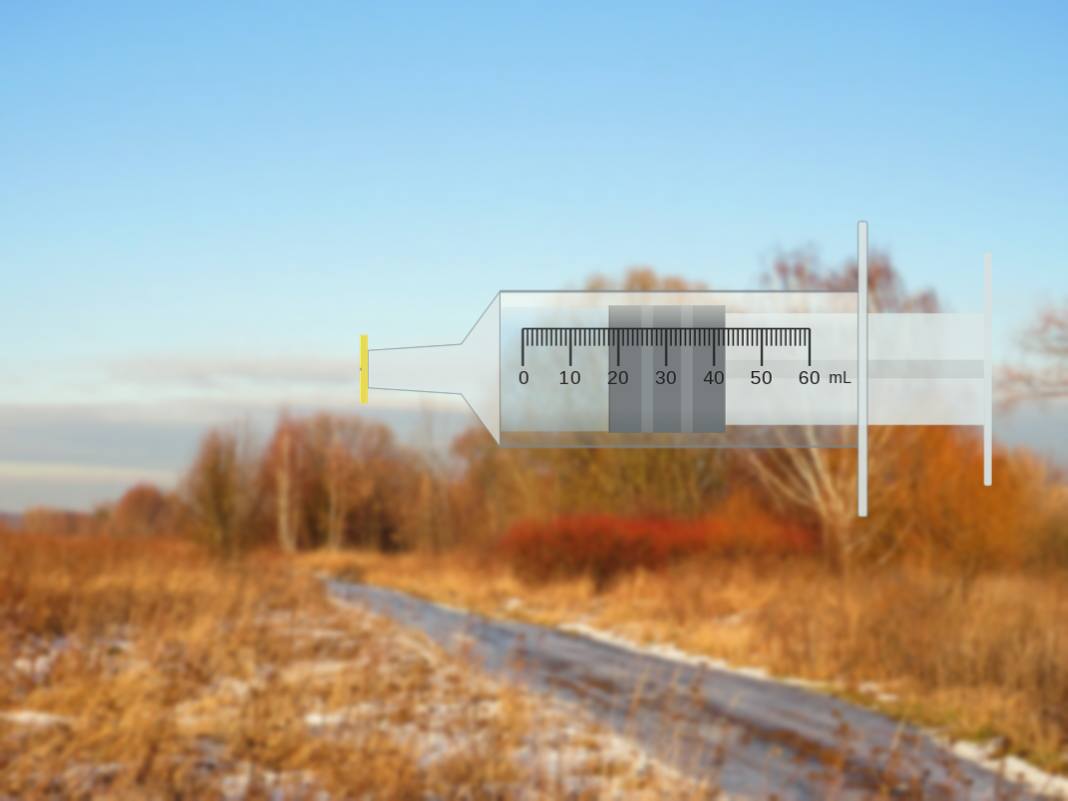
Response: 18 mL
